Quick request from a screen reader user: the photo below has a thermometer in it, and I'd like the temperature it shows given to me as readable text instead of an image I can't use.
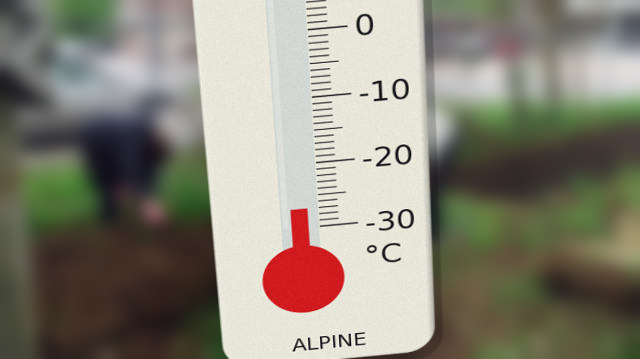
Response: -27 °C
